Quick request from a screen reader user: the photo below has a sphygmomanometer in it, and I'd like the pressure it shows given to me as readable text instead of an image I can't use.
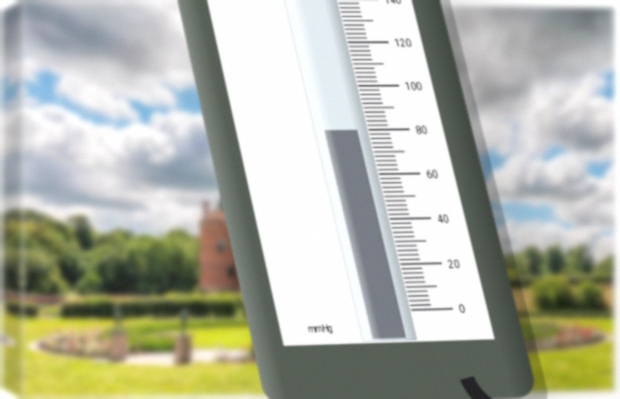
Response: 80 mmHg
